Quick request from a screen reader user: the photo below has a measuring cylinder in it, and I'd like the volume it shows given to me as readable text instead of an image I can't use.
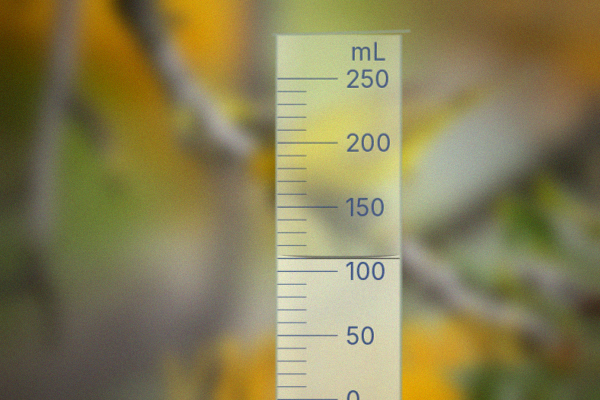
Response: 110 mL
